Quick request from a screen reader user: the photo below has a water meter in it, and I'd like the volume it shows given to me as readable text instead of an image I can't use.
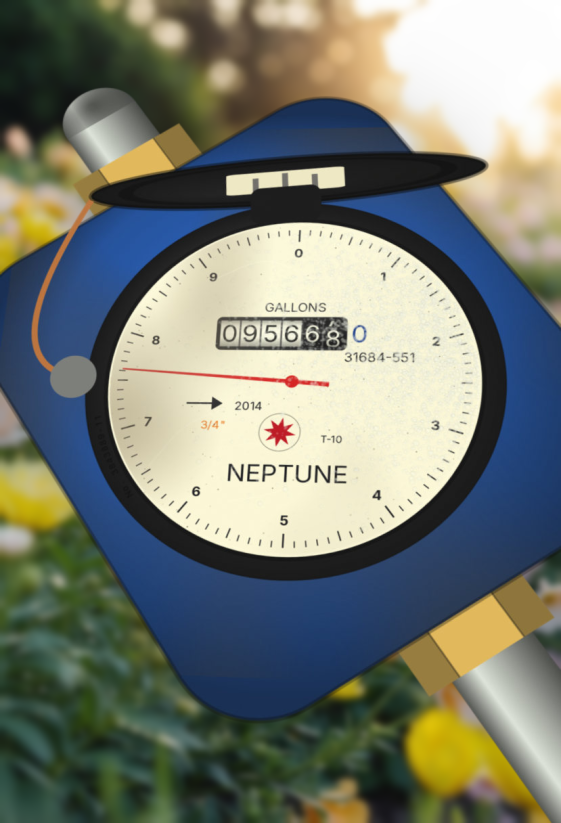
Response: 956677.6 gal
